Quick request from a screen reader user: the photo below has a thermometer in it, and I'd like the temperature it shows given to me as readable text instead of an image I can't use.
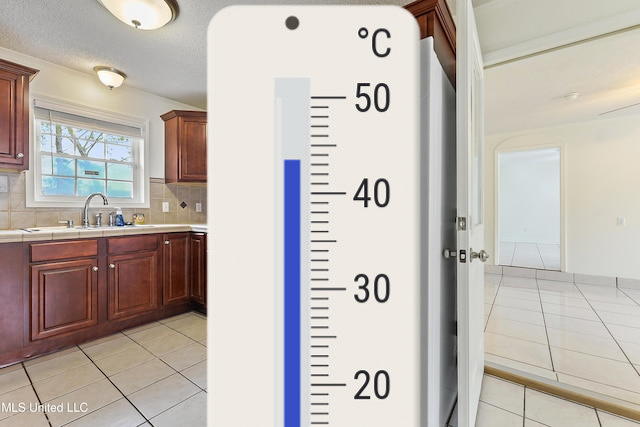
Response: 43.5 °C
